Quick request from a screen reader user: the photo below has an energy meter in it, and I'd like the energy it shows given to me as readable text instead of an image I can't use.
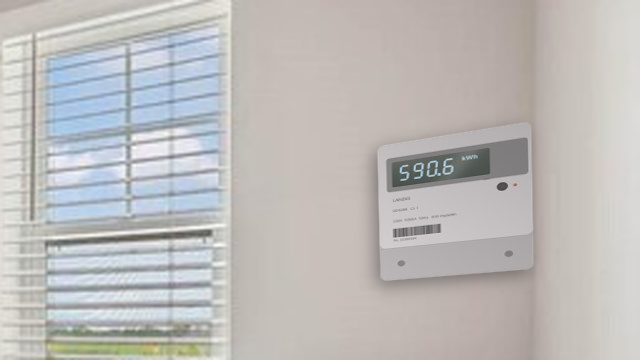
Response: 590.6 kWh
